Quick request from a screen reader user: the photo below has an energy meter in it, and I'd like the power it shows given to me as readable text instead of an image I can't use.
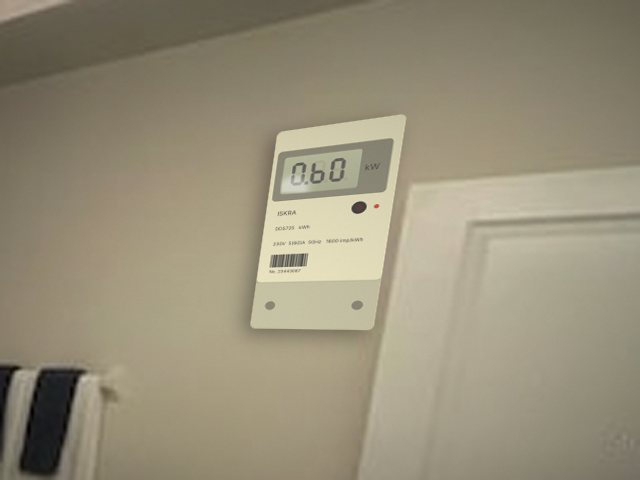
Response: 0.60 kW
